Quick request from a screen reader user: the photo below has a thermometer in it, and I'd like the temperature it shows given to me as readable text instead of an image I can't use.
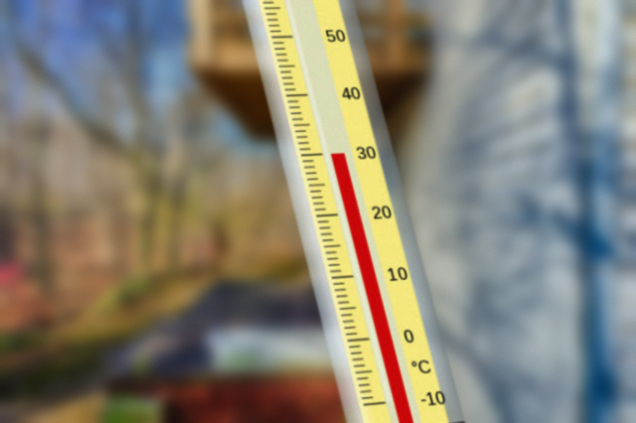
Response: 30 °C
